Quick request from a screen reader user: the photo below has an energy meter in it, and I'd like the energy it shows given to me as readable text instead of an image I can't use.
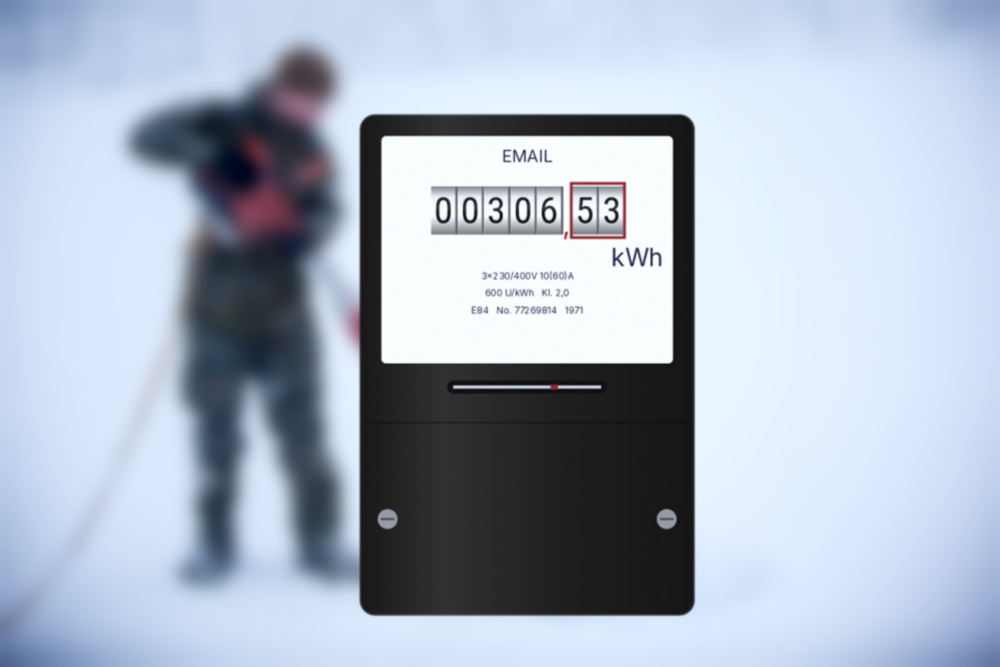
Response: 306.53 kWh
